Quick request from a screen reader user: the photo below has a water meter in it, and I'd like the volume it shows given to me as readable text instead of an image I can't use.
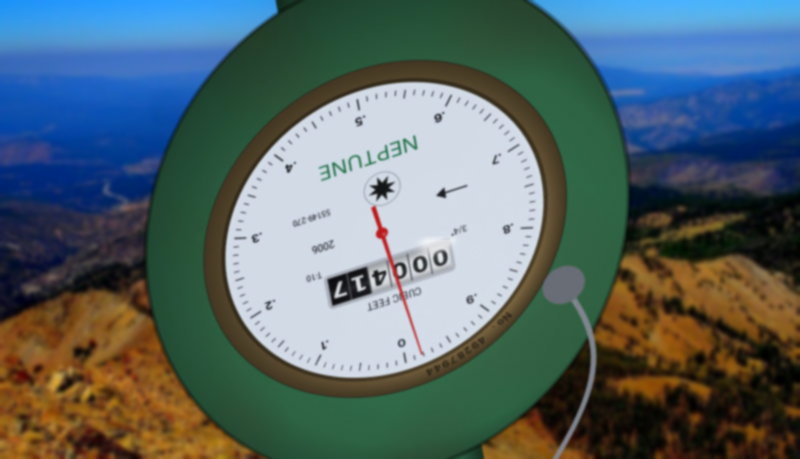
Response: 416.98 ft³
